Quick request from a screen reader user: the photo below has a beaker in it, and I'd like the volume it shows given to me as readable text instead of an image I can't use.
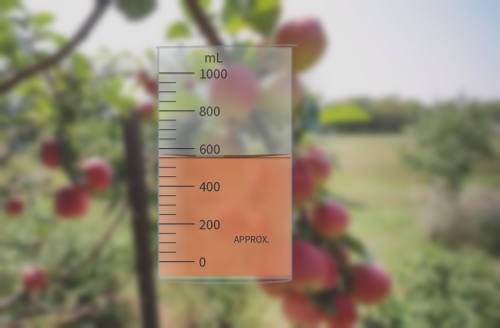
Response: 550 mL
